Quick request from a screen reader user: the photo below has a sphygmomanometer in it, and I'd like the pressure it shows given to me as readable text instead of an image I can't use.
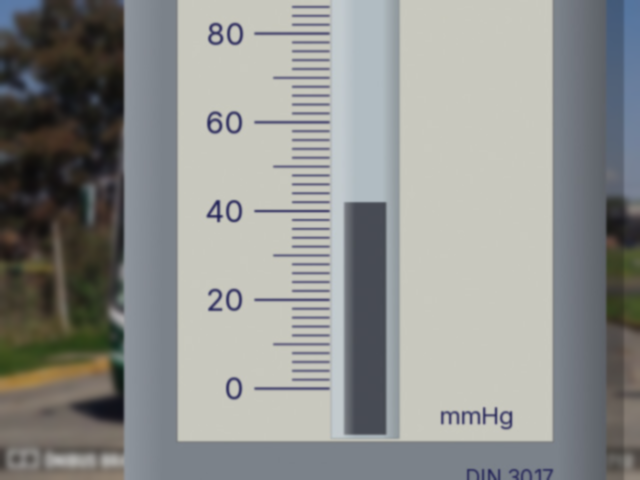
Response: 42 mmHg
